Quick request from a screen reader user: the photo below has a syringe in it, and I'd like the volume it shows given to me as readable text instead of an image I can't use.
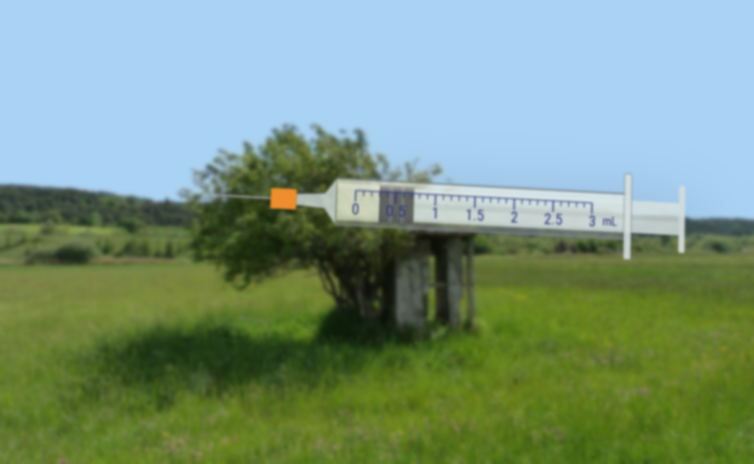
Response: 0.3 mL
